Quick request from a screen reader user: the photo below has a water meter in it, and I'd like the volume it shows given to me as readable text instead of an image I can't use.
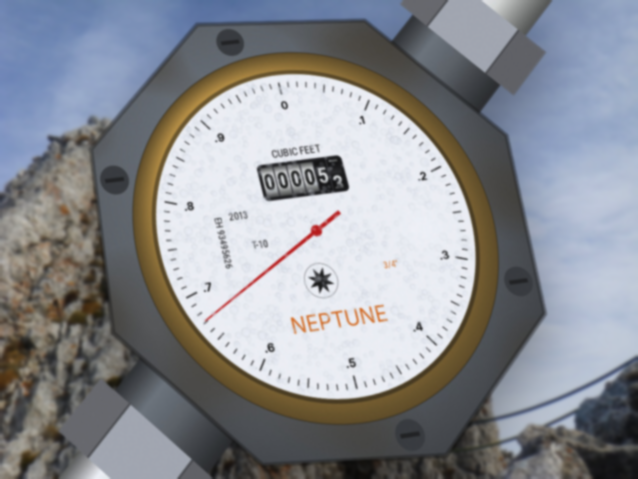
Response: 52.67 ft³
